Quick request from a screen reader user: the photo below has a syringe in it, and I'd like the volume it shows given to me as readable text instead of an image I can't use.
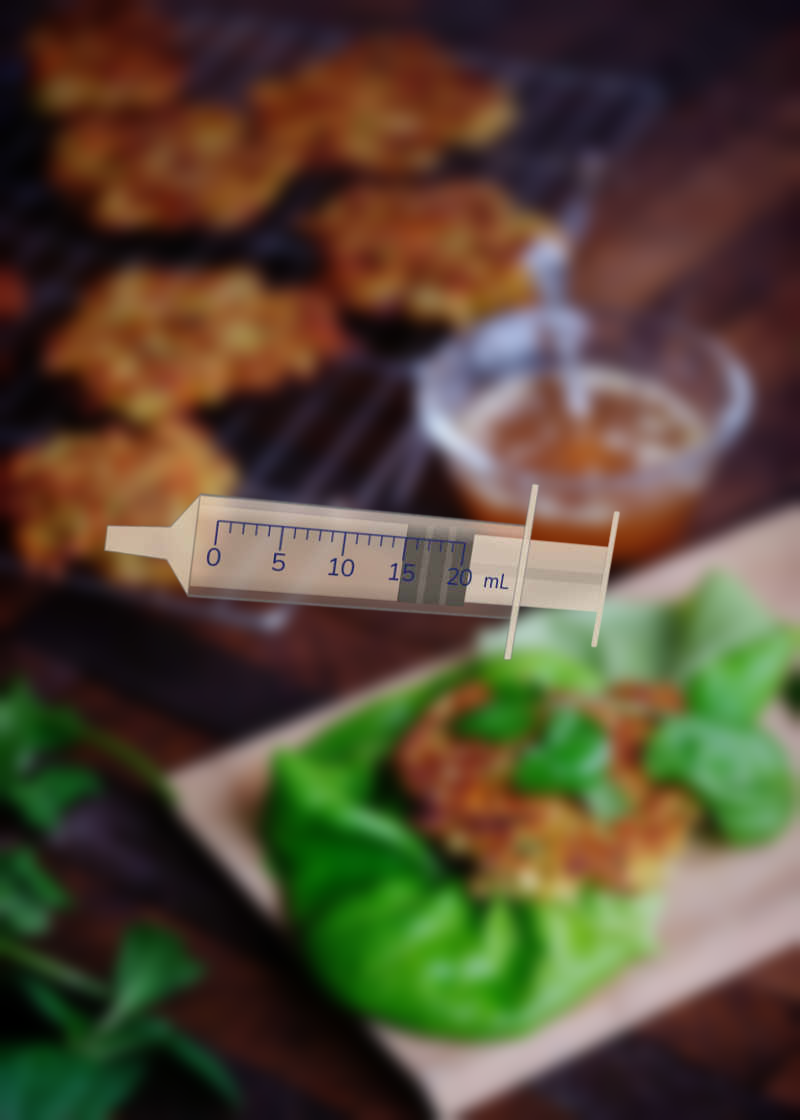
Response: 15 mL
